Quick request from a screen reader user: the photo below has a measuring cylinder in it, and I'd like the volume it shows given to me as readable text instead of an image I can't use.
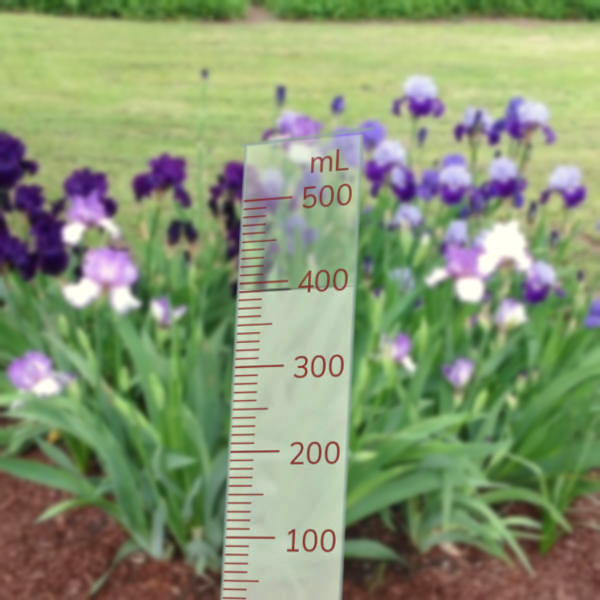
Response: 390 mL
